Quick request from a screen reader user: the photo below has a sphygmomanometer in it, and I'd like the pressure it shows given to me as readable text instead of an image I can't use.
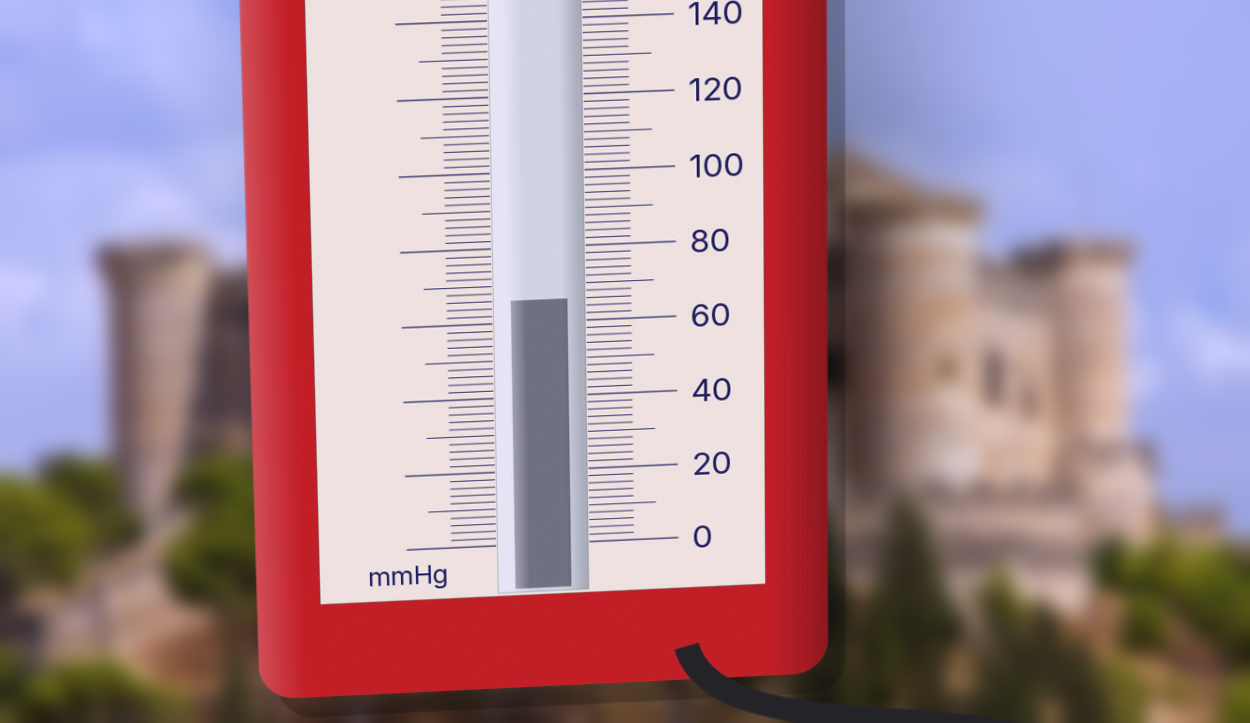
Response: 66 mmHg
